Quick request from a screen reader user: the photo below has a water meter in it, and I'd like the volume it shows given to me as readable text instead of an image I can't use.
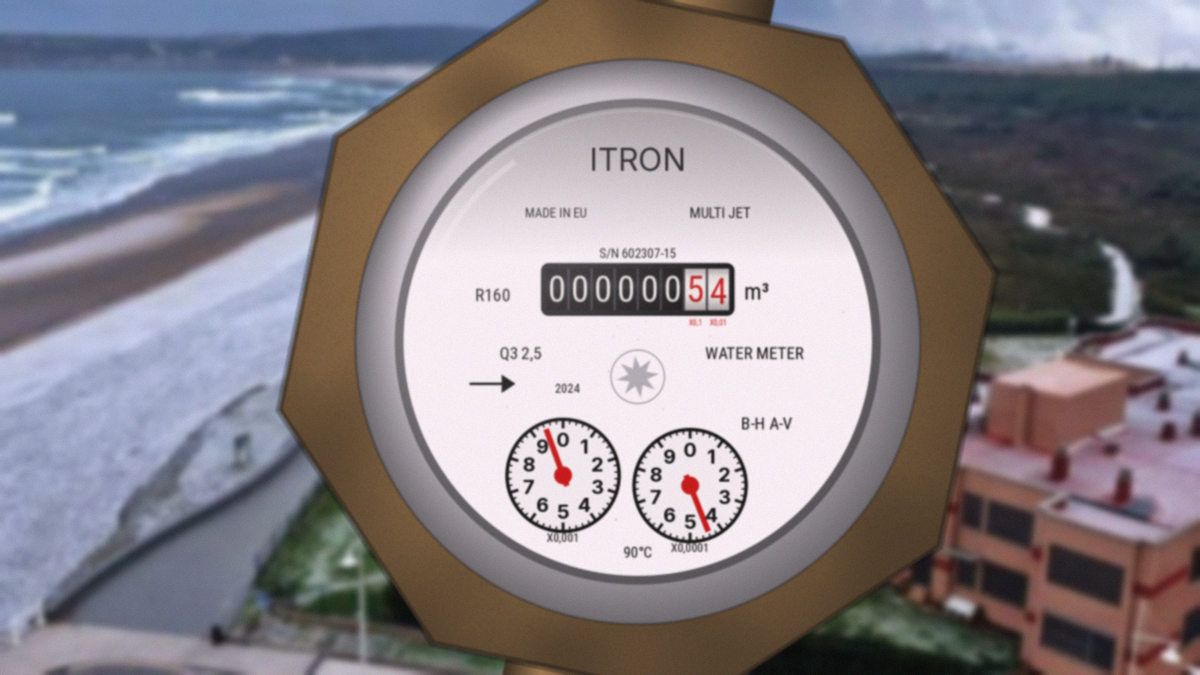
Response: 0.5394 m³
